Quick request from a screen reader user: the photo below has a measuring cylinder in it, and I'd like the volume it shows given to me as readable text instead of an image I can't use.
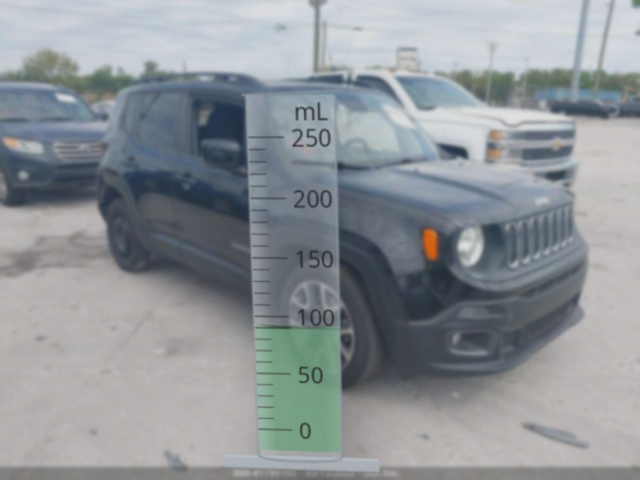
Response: 90 mL
